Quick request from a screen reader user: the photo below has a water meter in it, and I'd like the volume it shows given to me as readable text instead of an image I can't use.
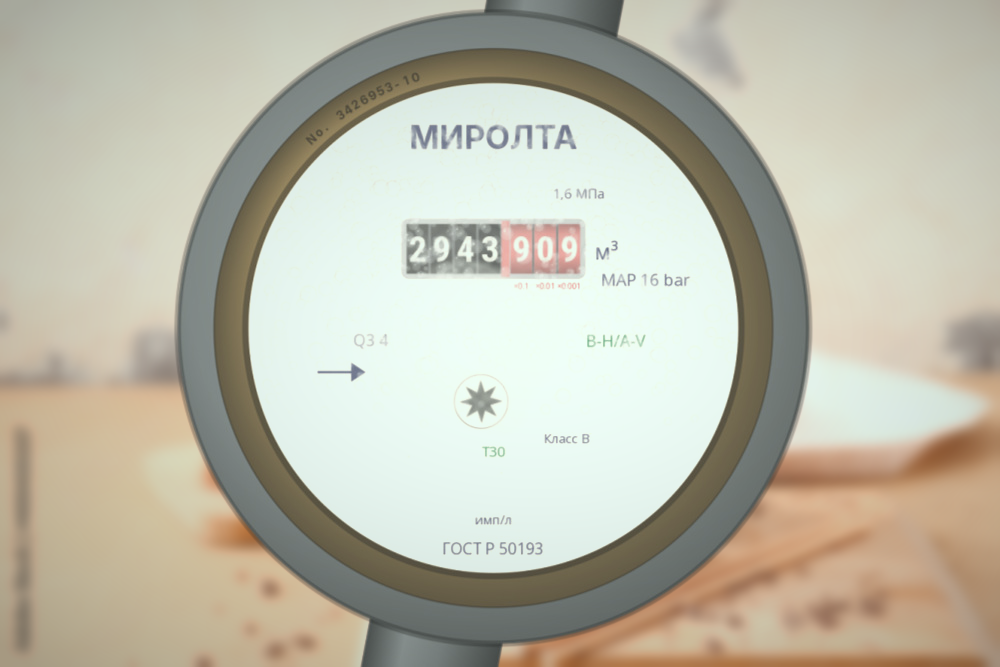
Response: 2943.909 m³
